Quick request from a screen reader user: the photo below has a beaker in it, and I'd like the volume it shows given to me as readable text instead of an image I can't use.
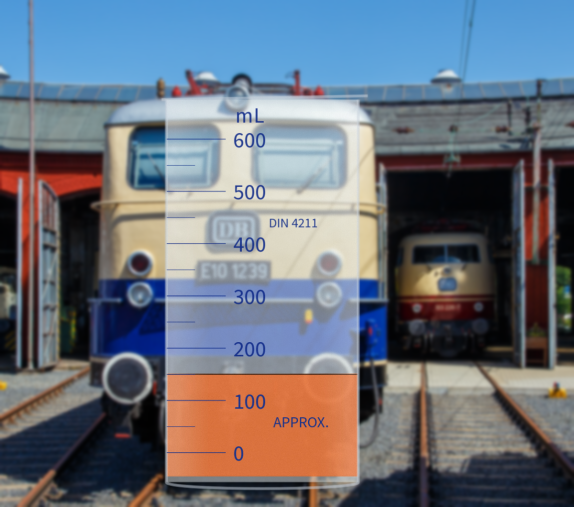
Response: 150 mL
